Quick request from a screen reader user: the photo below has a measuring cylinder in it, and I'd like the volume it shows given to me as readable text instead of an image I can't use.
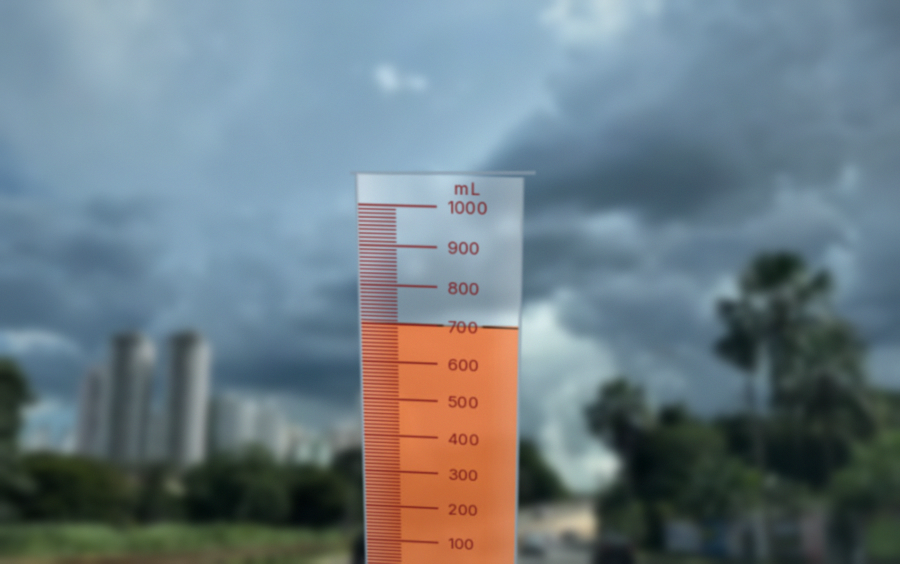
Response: 700 mL
